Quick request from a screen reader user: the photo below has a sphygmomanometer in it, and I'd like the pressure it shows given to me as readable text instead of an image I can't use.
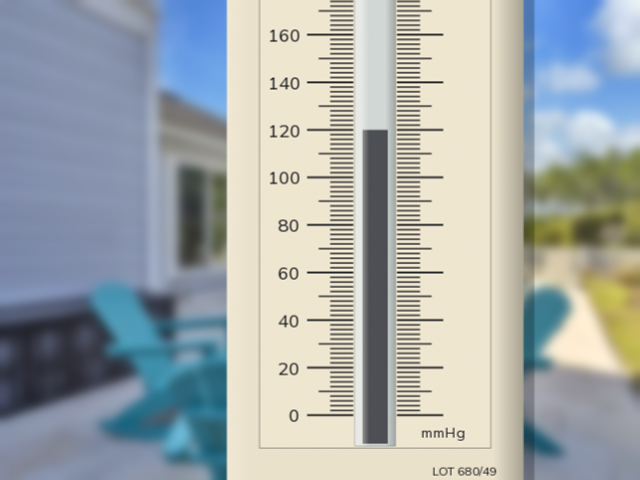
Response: 120 mmHg
